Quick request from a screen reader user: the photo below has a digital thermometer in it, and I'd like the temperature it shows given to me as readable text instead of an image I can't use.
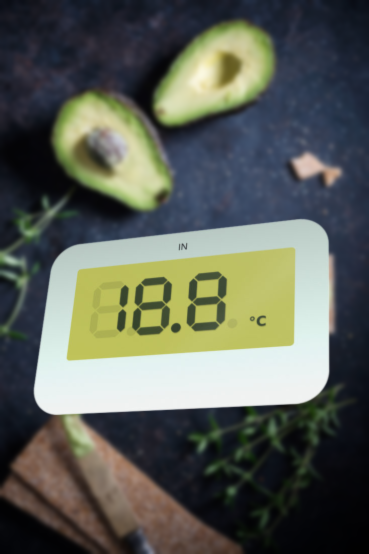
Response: 18.8 °C
